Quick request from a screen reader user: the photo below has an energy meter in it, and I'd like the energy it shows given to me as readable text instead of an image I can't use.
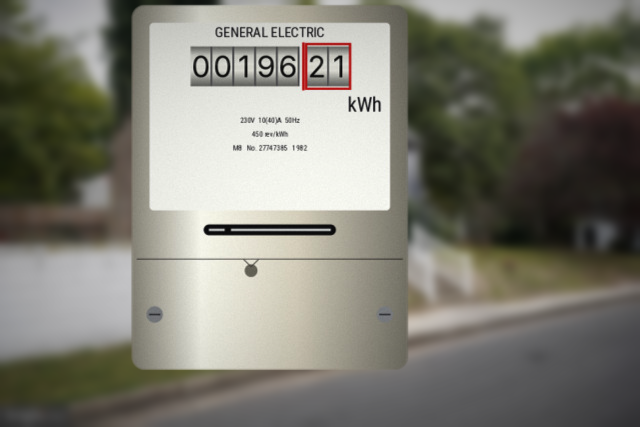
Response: 196.21 kWh
